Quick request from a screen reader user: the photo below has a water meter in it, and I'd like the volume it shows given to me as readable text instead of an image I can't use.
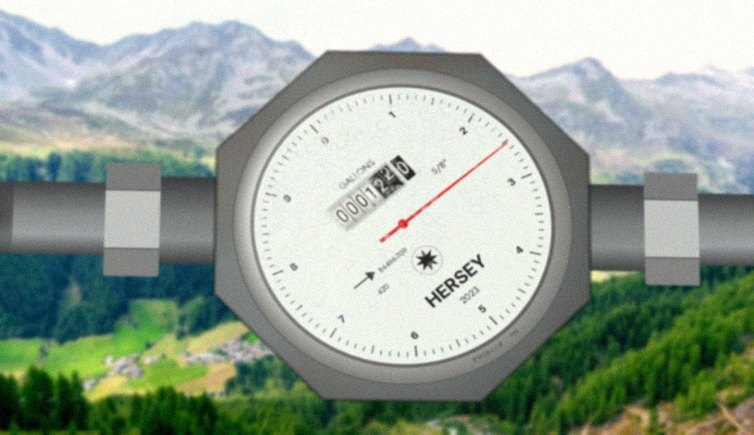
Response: 1222.5 gal
